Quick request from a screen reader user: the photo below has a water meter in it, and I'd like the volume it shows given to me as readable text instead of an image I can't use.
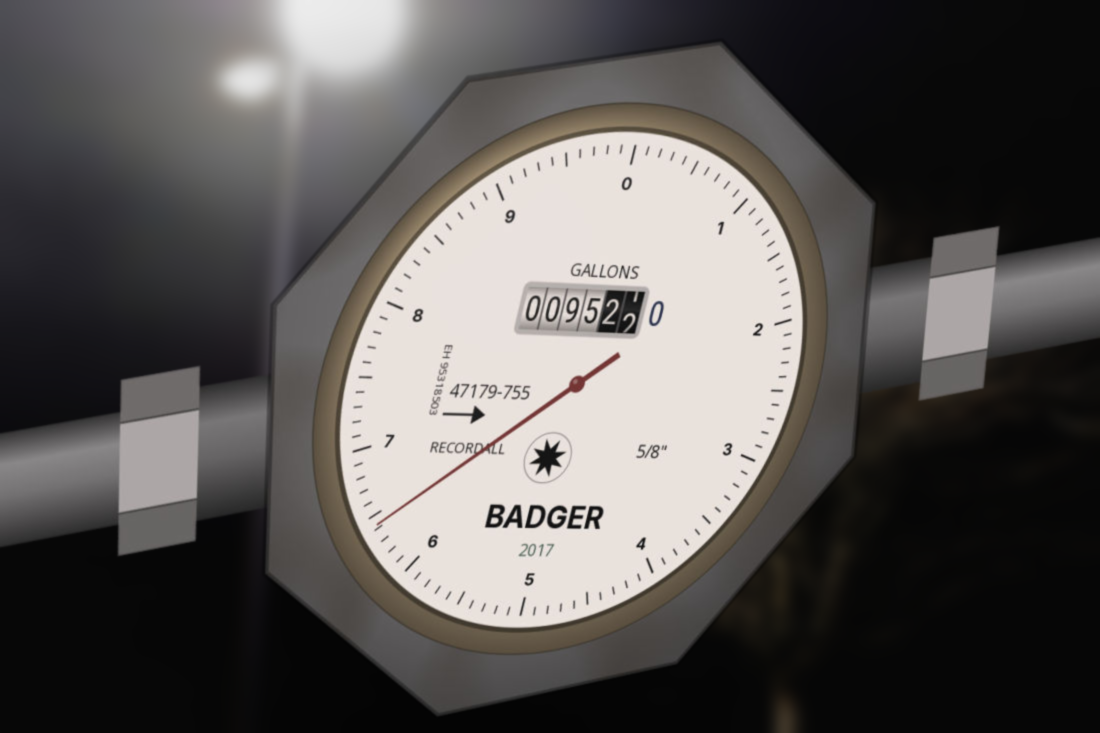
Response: 95216.4 gal
